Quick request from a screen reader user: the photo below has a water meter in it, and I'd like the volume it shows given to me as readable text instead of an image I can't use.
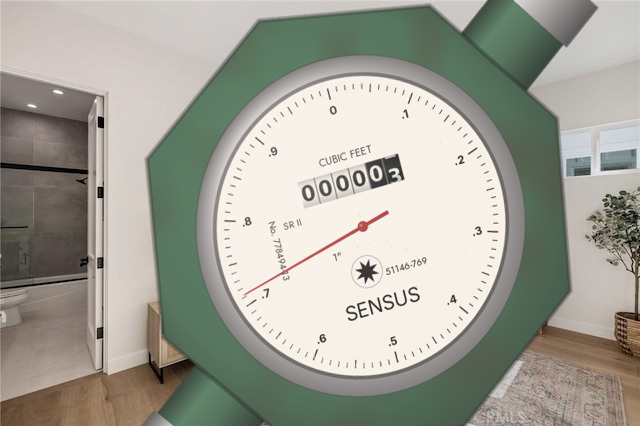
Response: 2.71 ft³
